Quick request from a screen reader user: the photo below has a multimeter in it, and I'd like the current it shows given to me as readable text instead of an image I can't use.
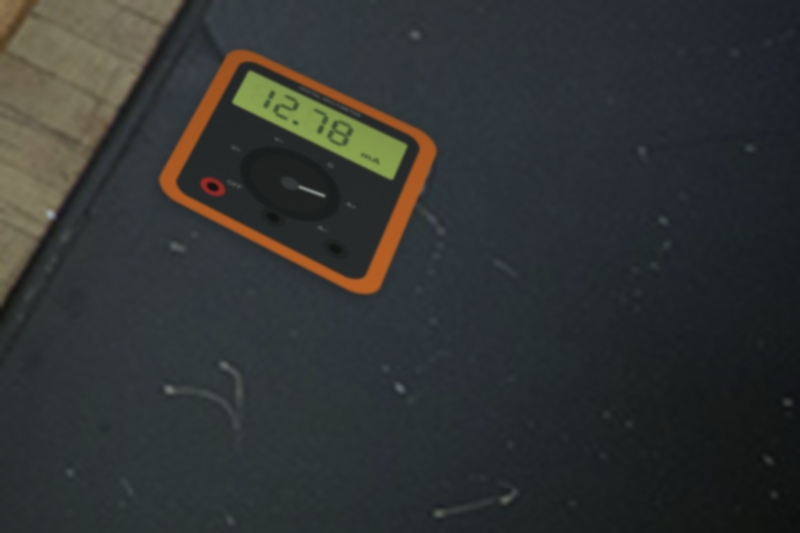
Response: 12.78 mA
